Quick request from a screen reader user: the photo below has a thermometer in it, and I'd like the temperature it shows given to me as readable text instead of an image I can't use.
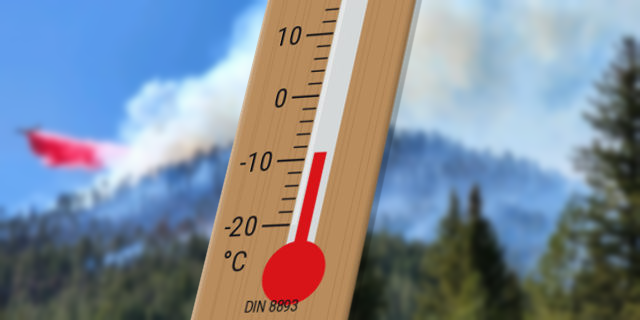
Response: -9 °C
